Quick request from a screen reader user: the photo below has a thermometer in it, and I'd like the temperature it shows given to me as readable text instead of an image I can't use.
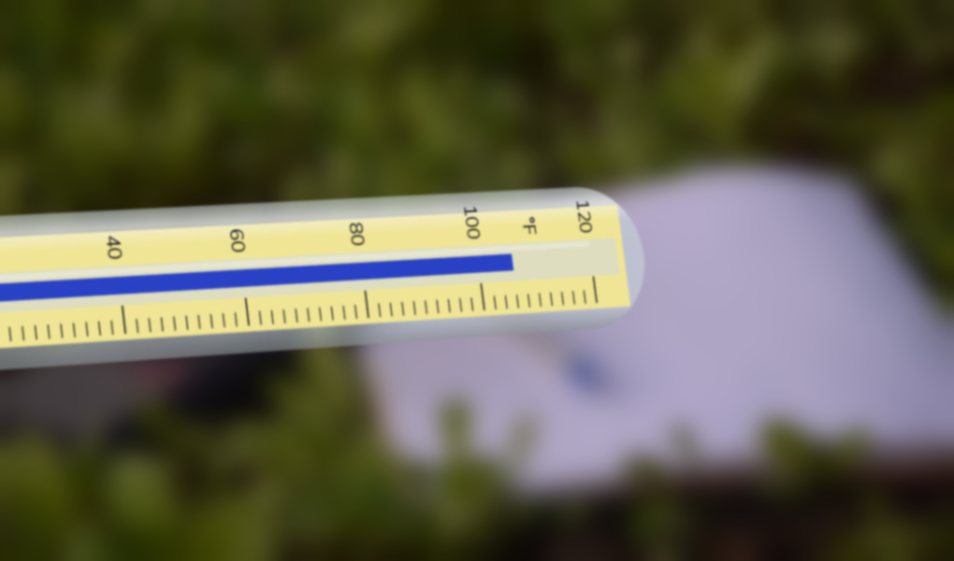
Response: 106 °F
